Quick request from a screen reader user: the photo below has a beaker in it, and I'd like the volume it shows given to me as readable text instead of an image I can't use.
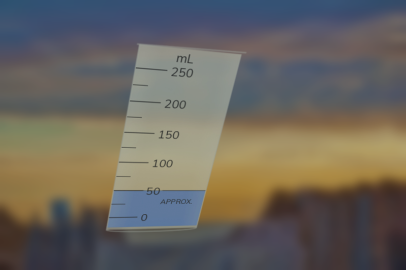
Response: 50 mL
